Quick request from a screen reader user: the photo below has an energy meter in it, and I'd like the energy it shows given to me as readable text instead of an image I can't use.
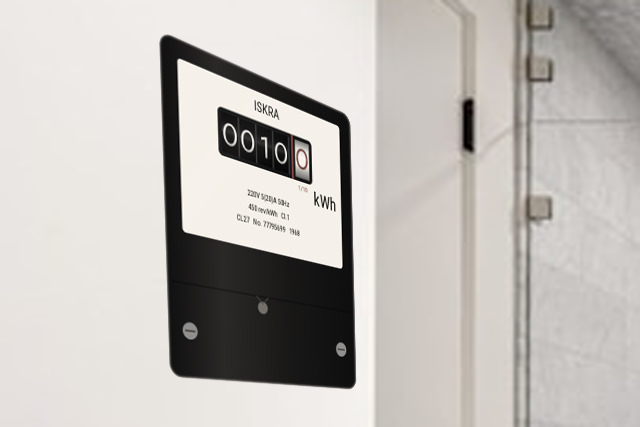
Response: 10.0 kWh
